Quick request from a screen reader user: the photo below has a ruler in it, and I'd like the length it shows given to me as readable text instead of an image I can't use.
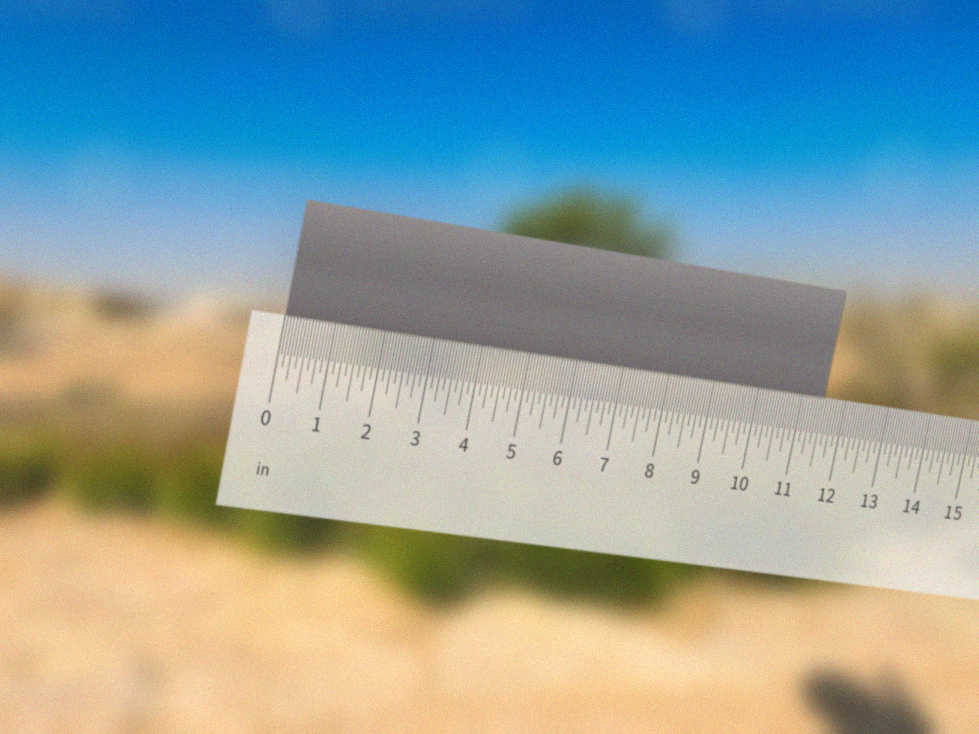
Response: 11.5 in
